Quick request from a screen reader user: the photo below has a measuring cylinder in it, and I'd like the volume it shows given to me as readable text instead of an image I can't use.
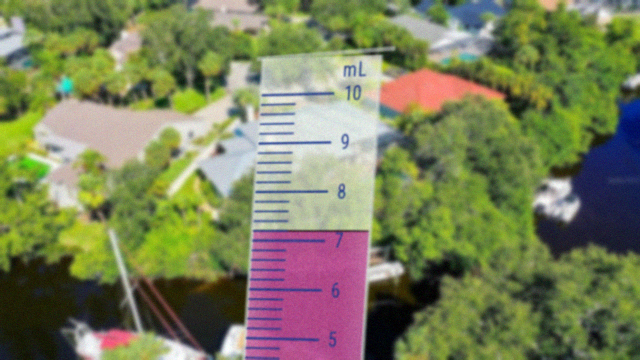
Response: 7.2 mL
